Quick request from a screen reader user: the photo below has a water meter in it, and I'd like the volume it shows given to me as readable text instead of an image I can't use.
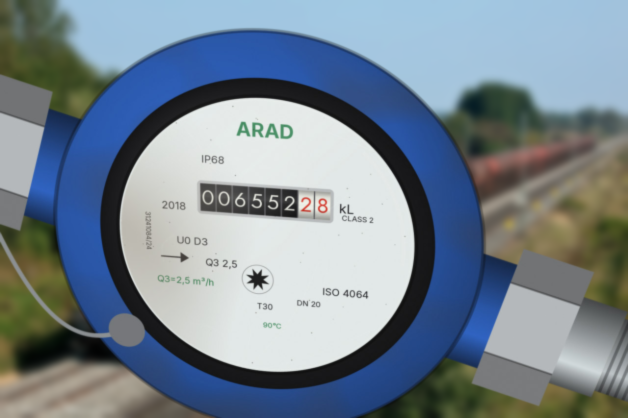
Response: 6552.28 kL
